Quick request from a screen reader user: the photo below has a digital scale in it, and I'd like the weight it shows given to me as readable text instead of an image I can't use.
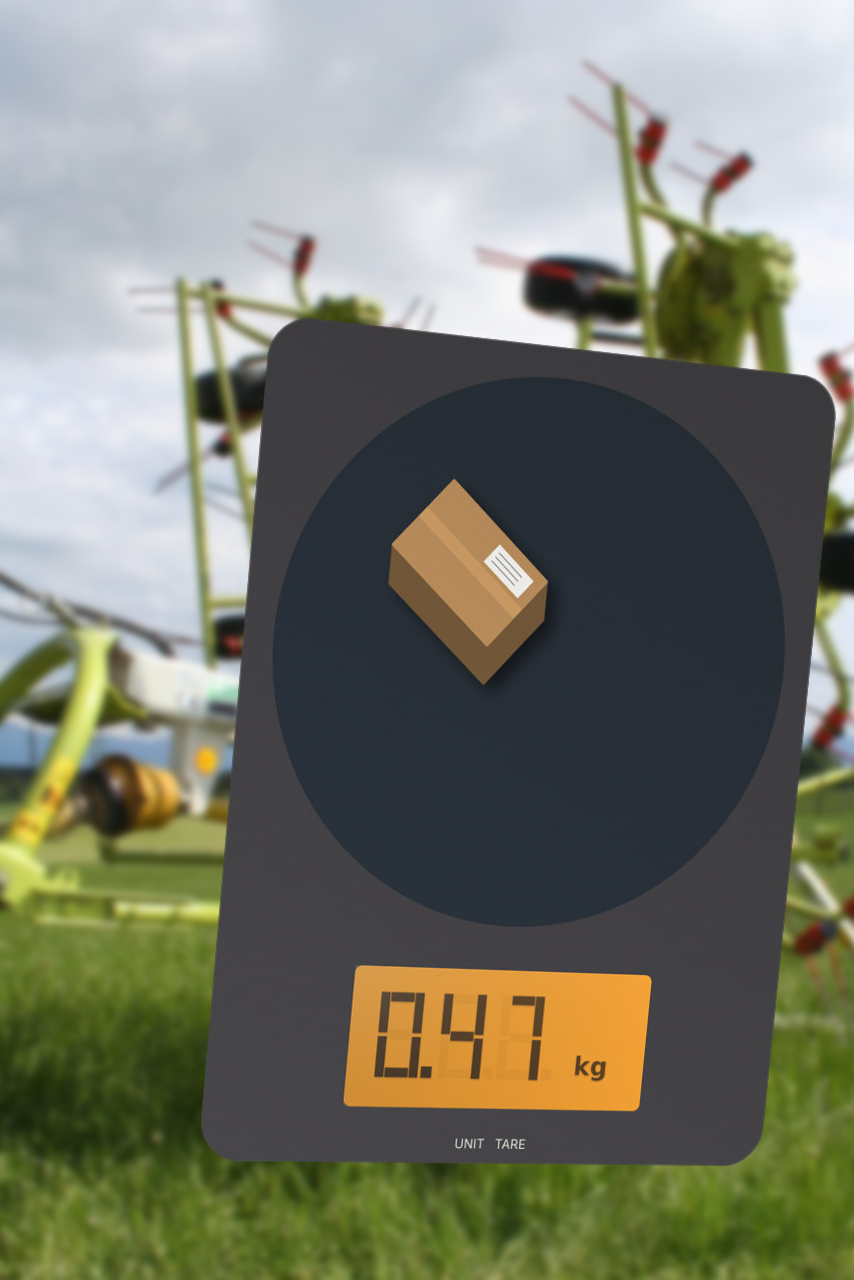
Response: 0.47 kg
